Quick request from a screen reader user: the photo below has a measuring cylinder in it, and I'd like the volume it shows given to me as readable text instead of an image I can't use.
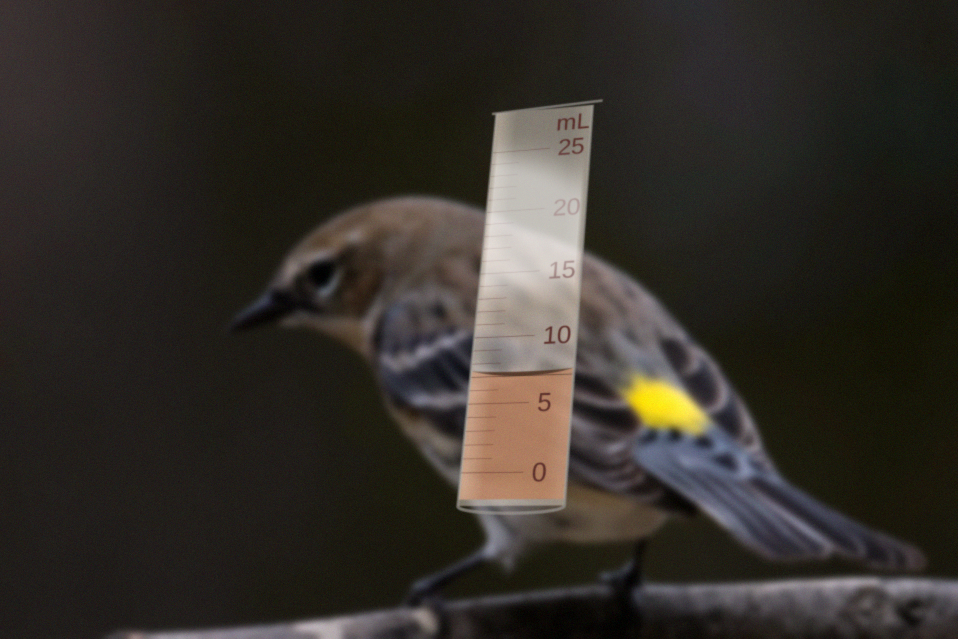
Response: 7 mL
